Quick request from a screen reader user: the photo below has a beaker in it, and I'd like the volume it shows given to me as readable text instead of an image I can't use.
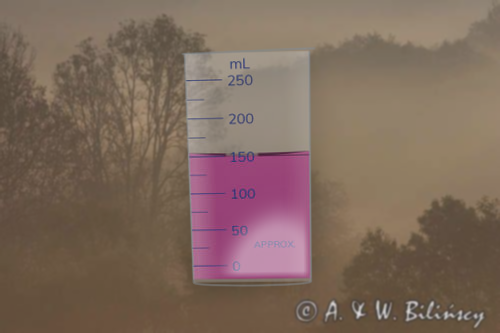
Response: 150 mL
